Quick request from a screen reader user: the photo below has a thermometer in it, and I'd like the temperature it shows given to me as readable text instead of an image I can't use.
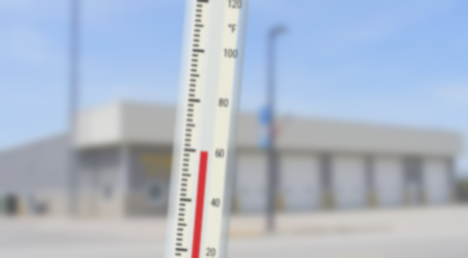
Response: 60 °F
